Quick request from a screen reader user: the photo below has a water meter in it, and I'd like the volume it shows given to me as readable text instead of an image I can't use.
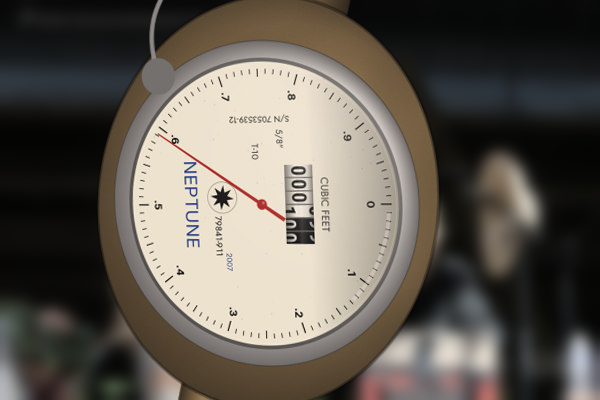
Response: 99.59 ft³
